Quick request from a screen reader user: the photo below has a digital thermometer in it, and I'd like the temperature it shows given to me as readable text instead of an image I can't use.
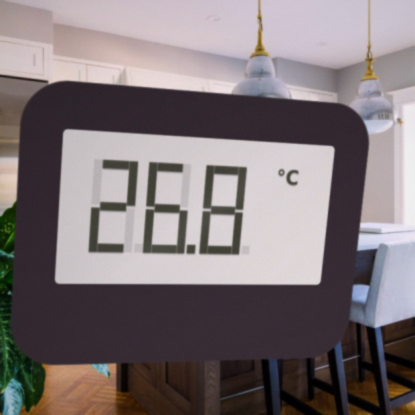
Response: 26.8 °C
